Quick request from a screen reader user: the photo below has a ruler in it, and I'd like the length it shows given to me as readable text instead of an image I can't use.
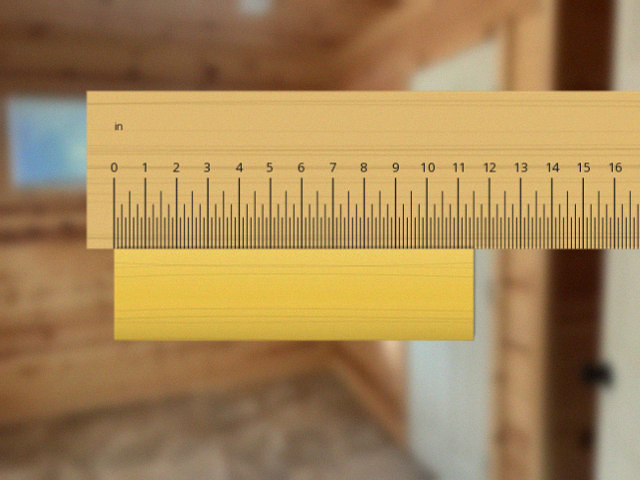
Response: 11.5 in
